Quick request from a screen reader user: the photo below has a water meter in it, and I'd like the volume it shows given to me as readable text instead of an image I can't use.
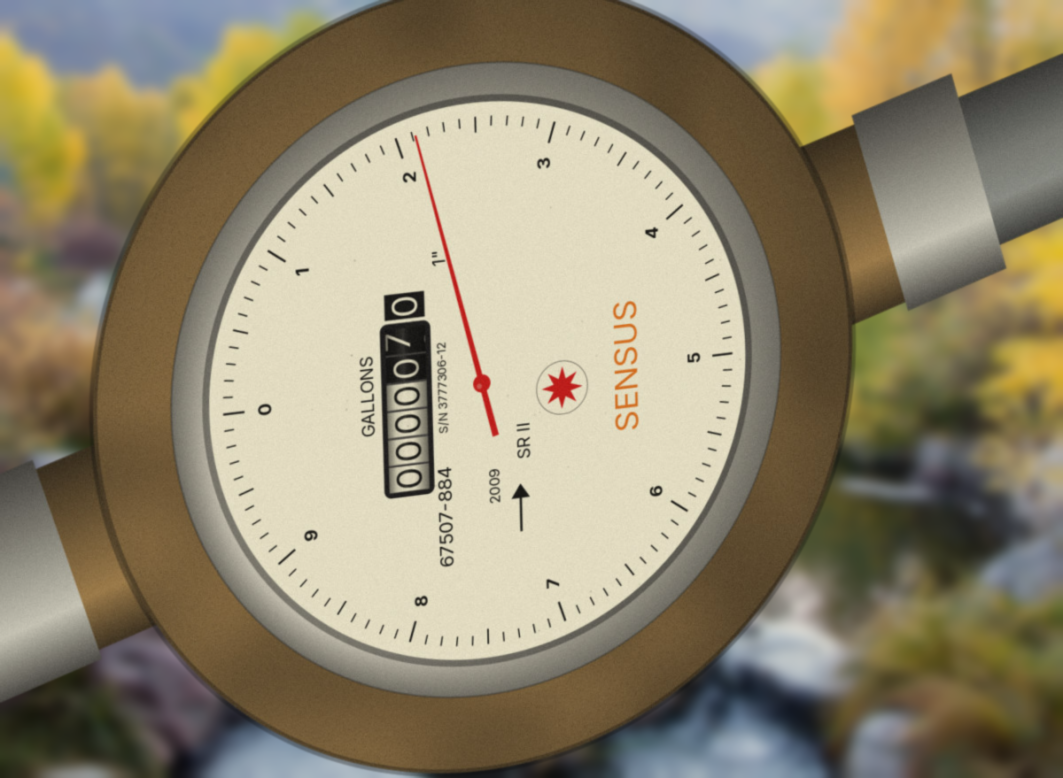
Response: 72.1 gal
